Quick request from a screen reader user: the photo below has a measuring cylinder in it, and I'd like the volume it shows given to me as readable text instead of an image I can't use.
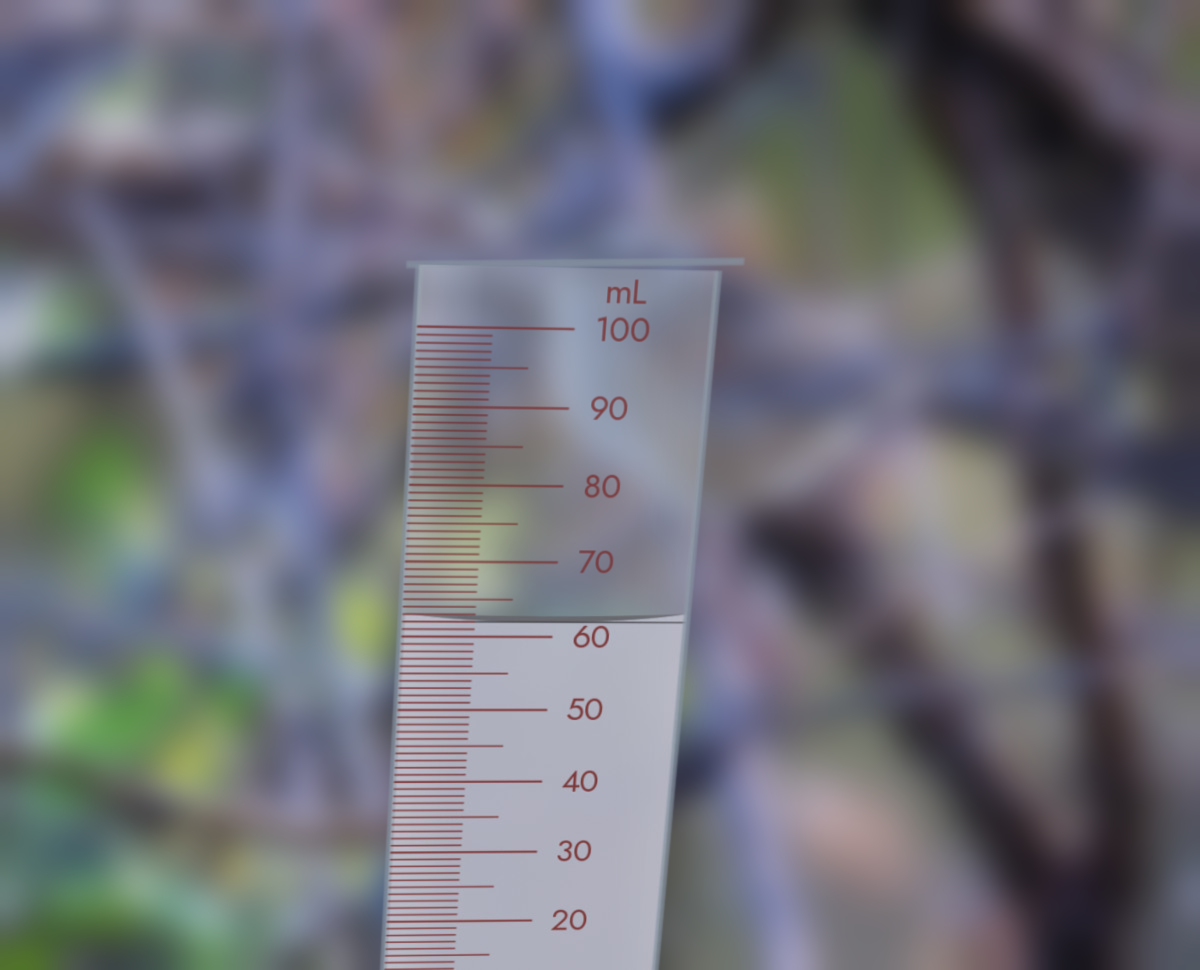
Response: 62 mL
